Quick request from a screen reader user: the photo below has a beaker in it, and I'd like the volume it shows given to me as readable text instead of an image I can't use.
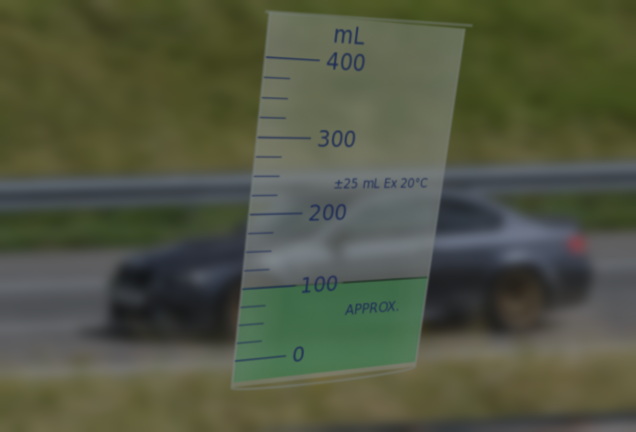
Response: 100 mL
